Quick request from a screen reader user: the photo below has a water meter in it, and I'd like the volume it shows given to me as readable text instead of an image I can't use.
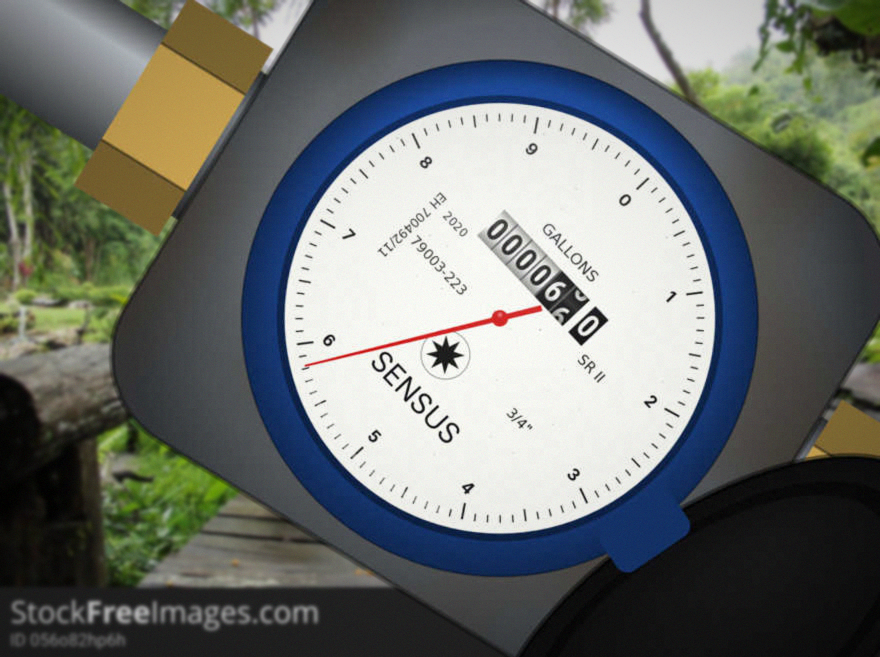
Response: 655.8 gal
